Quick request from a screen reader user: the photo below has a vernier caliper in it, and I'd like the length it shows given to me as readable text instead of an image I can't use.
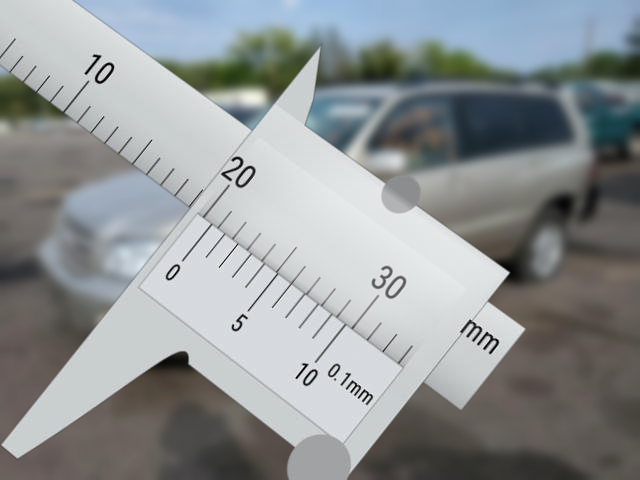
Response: 20.6 mm
